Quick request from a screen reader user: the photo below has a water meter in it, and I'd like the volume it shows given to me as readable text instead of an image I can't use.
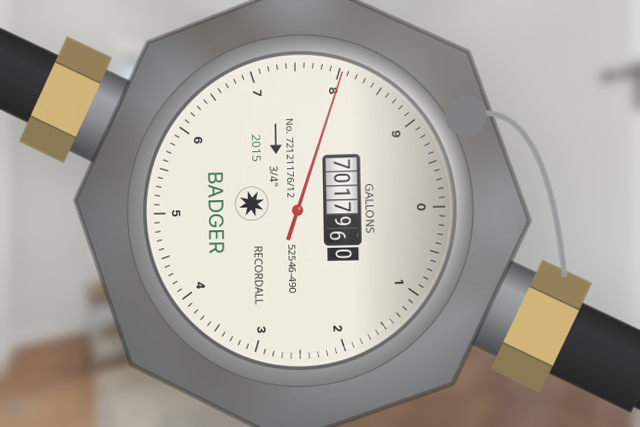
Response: 7017958.0 gal
